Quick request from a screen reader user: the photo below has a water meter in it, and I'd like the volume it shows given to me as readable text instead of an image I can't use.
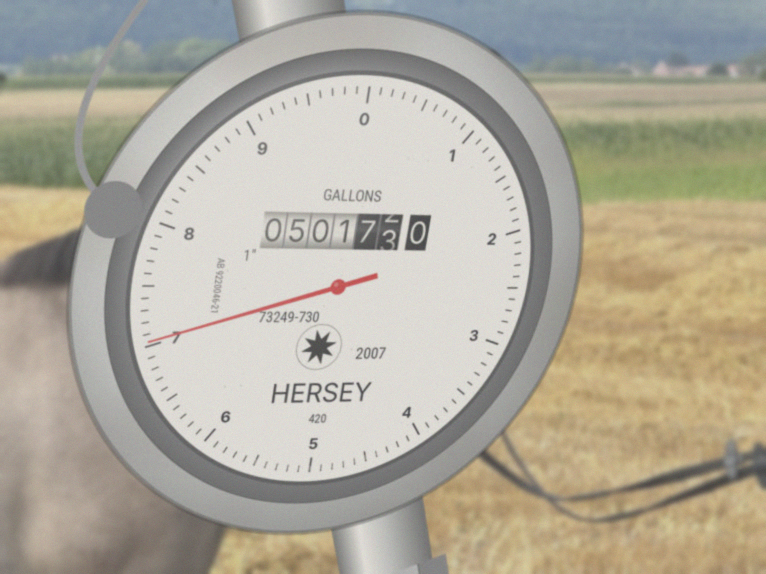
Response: 501727.0 gal
